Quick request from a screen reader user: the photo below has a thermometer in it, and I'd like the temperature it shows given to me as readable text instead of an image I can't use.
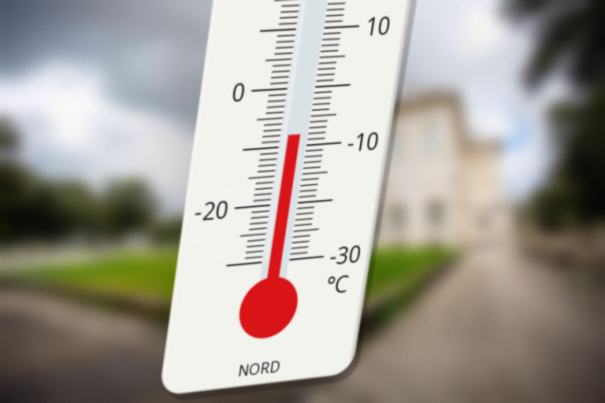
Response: -8 °C
